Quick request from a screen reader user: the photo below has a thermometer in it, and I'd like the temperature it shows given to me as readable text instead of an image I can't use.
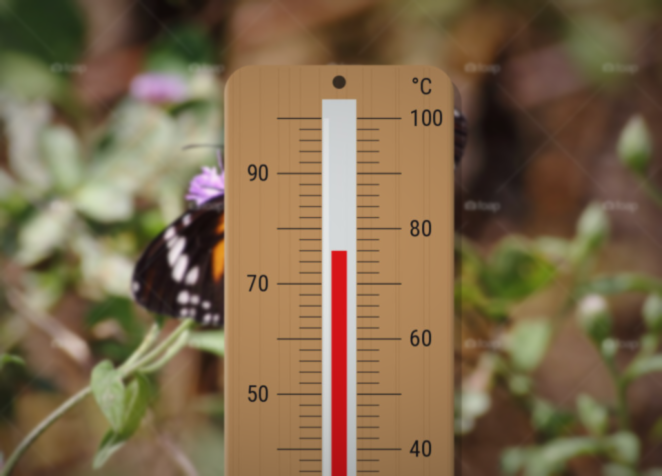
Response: 76 °C
